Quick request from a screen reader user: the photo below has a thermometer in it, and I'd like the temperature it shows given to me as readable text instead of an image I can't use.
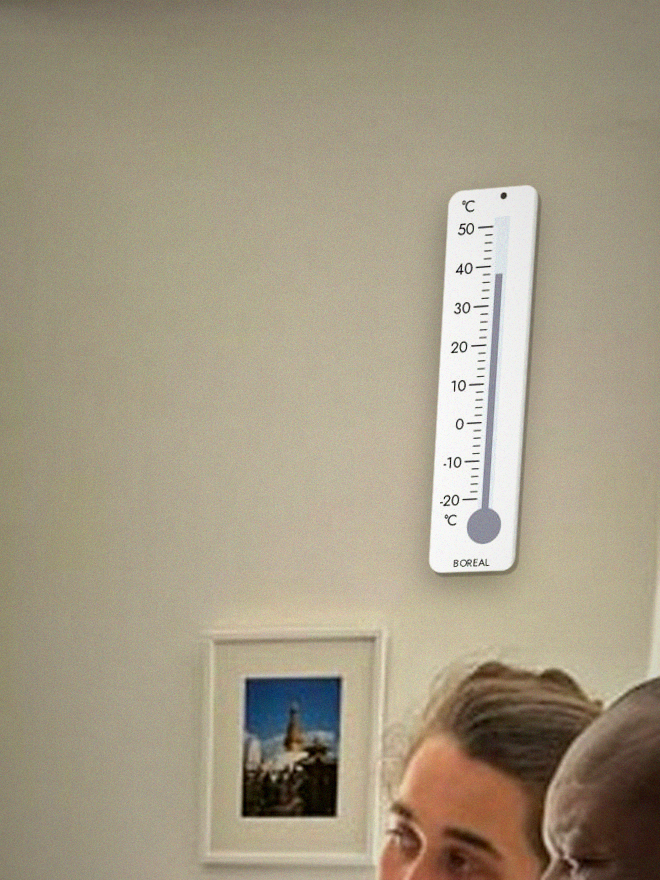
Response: 38 °C
